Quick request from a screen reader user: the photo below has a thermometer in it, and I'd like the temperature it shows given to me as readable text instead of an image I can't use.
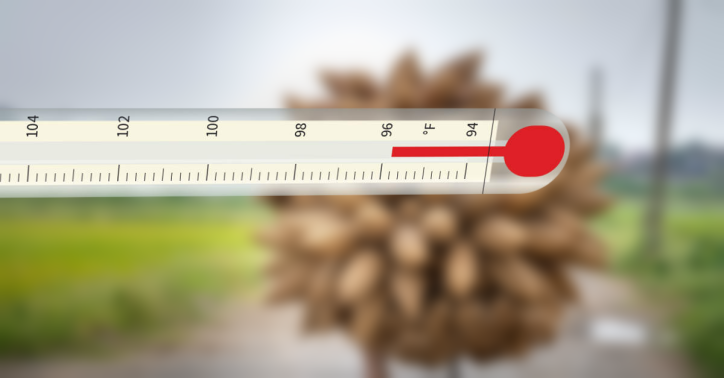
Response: 95.8 °F
